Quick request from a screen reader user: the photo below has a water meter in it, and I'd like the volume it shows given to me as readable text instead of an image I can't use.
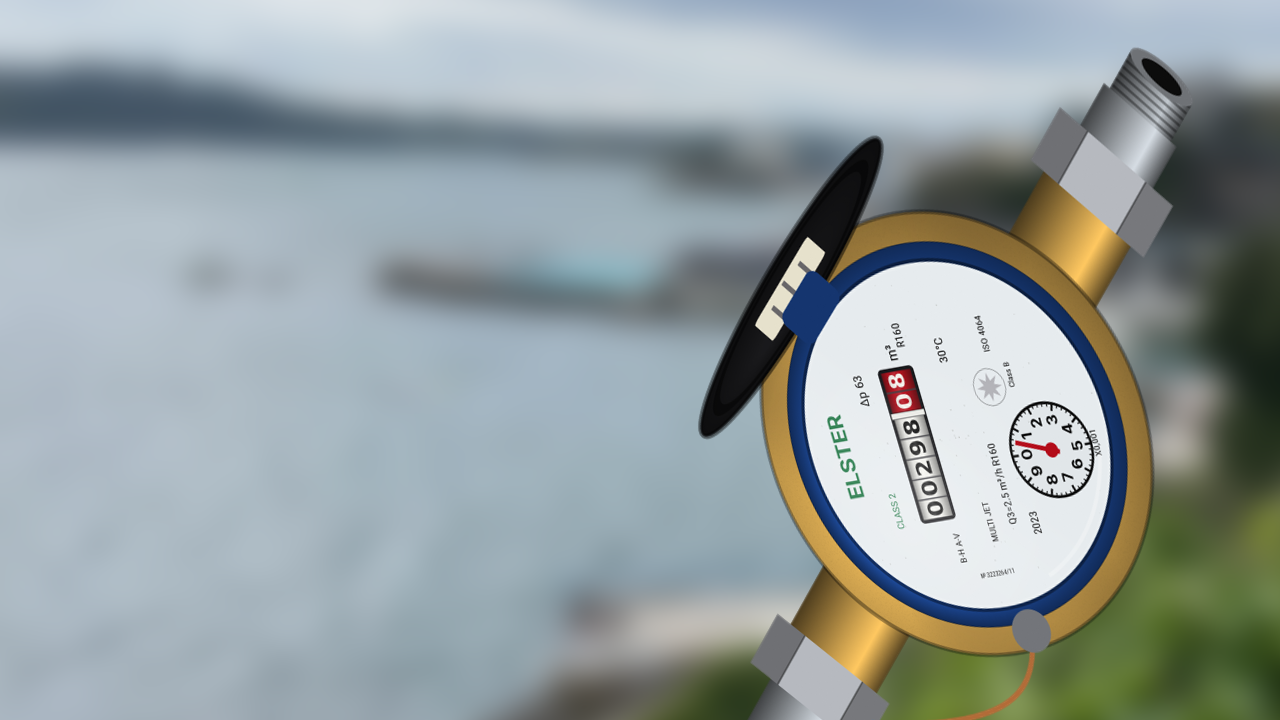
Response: 298.080 m³
